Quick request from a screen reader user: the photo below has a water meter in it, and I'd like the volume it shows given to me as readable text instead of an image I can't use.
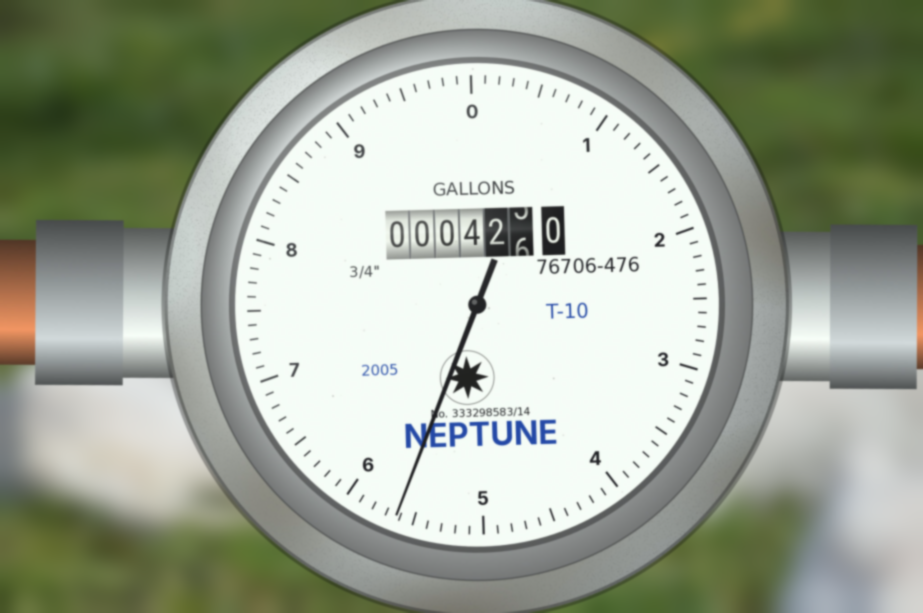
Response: 4255.6 gal
